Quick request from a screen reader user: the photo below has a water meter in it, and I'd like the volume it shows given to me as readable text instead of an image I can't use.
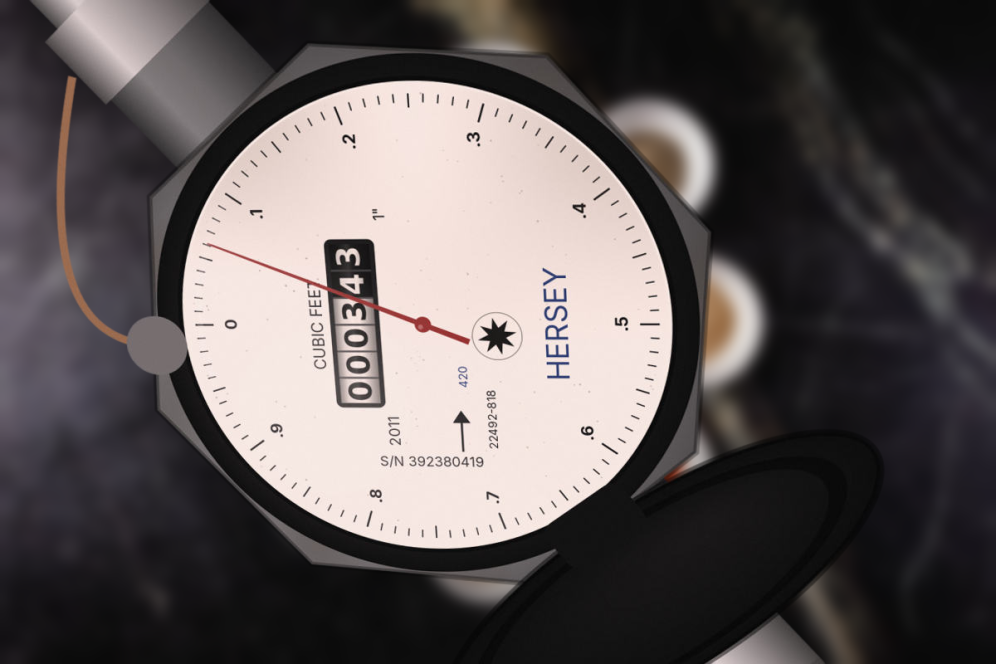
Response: 343.06 ft³
